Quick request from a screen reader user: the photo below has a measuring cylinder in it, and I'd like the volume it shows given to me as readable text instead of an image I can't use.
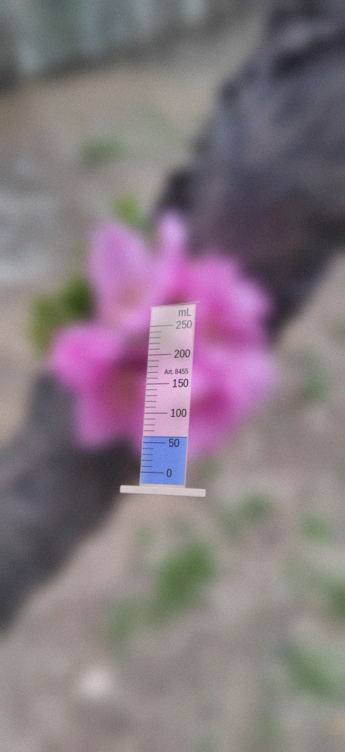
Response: 60 mL
